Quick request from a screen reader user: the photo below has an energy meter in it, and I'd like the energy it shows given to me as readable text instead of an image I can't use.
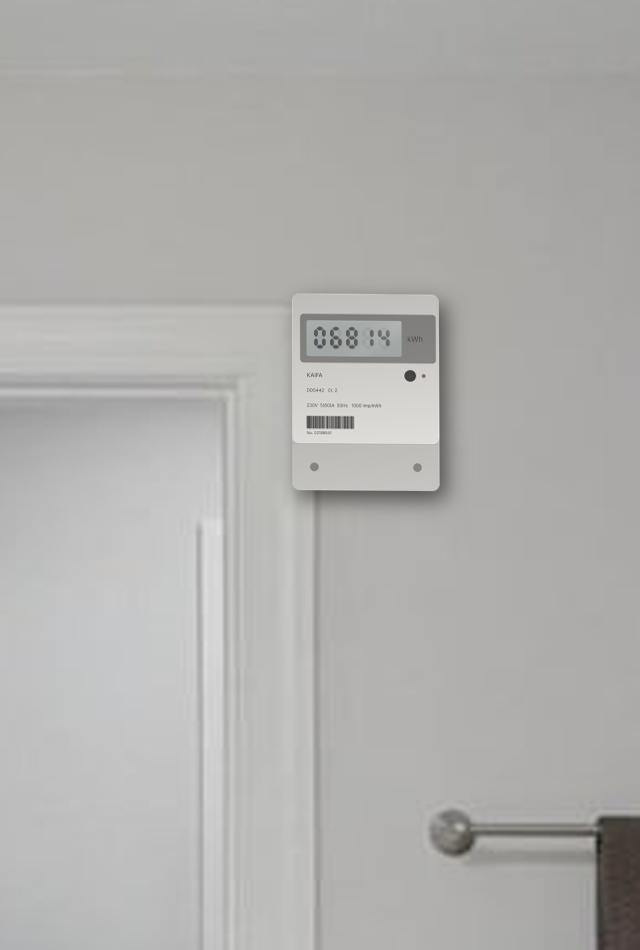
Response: 6814 kWh
